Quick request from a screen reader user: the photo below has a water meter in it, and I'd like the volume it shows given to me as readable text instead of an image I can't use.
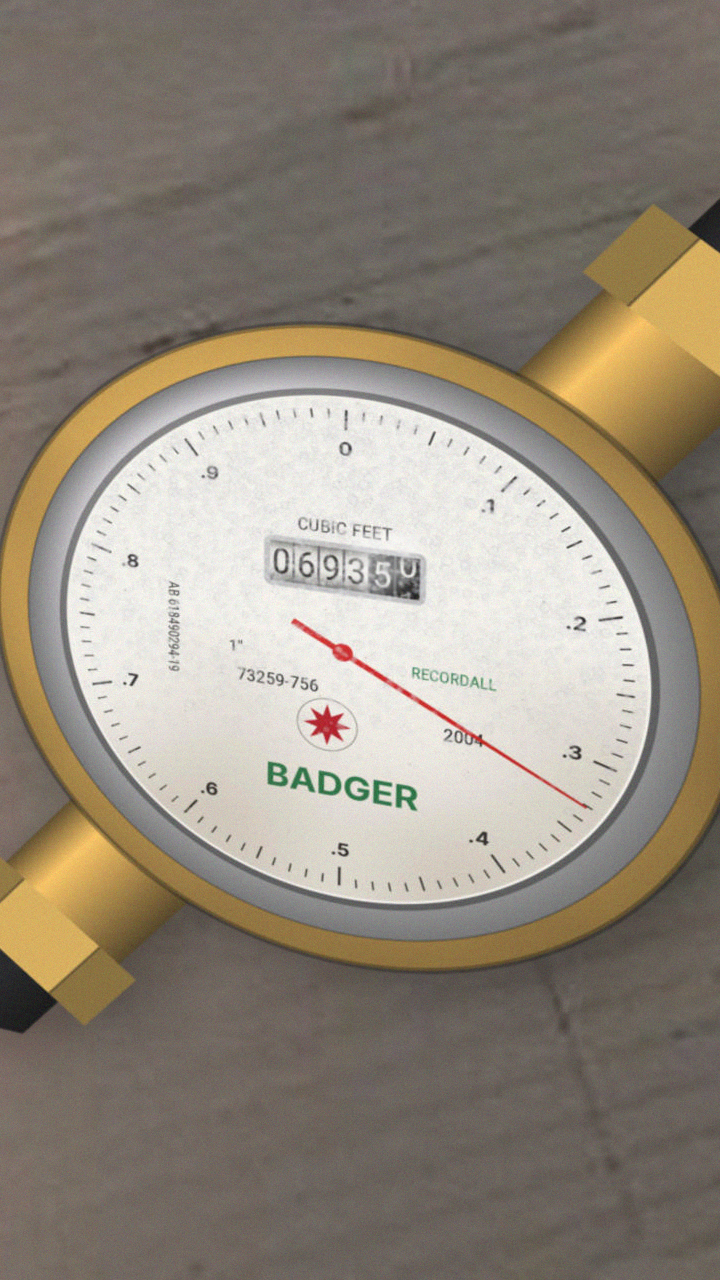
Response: 69350.33 ft³
